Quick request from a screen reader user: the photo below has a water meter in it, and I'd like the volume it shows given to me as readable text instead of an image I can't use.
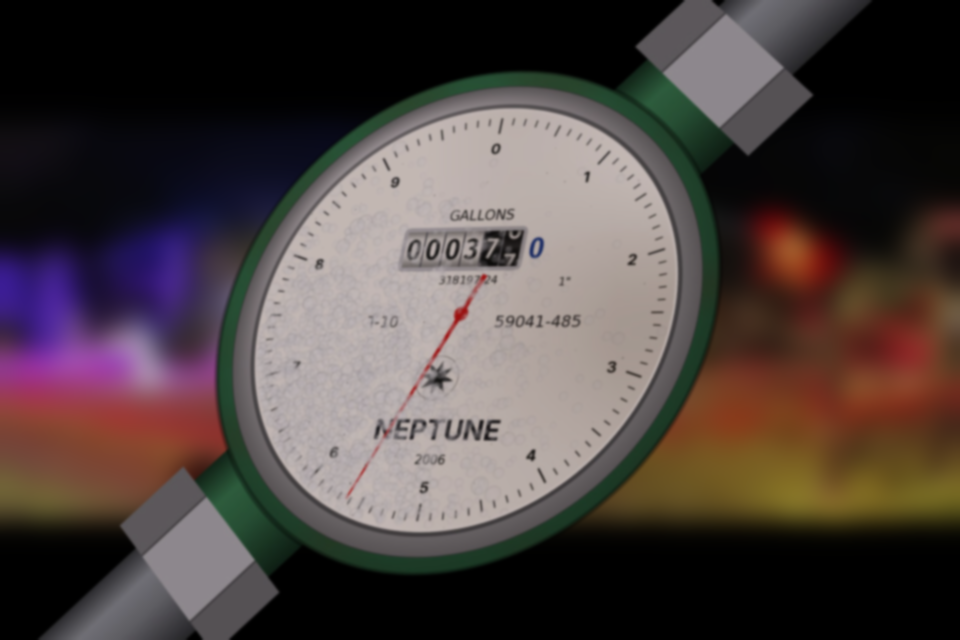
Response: 3765.6 gal
